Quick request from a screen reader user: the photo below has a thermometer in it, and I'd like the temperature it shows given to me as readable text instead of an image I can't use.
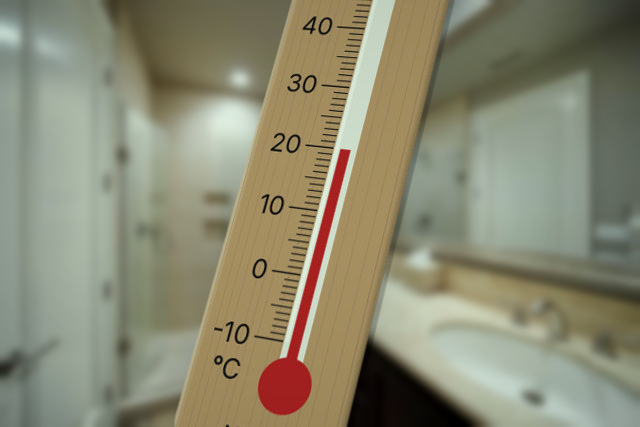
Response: 20 °C
